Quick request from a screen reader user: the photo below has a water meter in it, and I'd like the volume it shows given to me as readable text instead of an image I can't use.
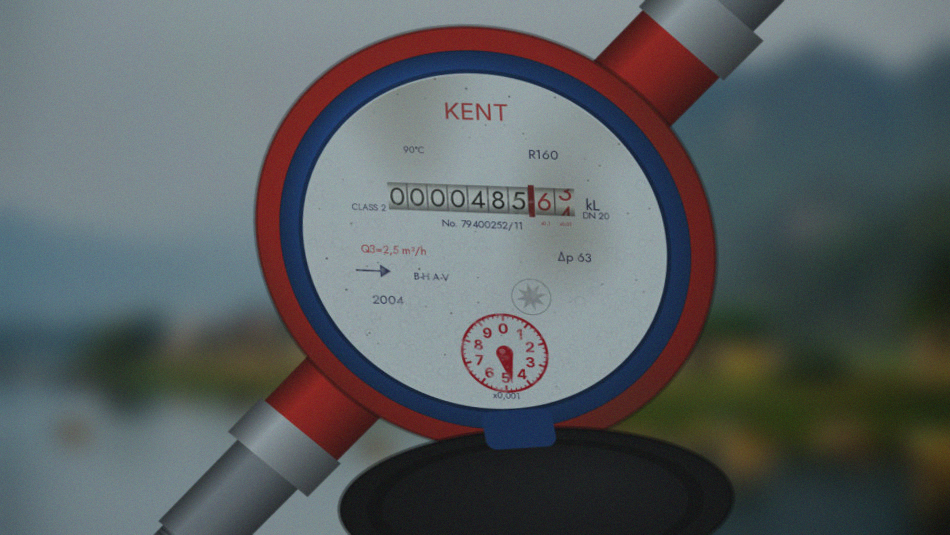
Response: 485.634 kL
